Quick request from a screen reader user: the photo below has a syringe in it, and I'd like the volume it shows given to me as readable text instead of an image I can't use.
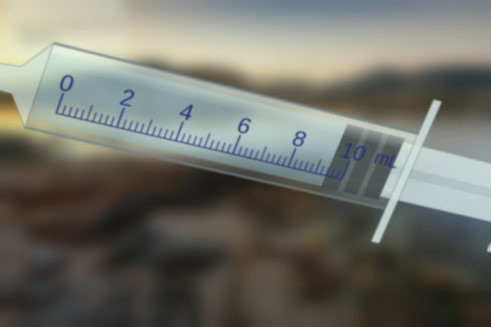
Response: 9.4 mL
